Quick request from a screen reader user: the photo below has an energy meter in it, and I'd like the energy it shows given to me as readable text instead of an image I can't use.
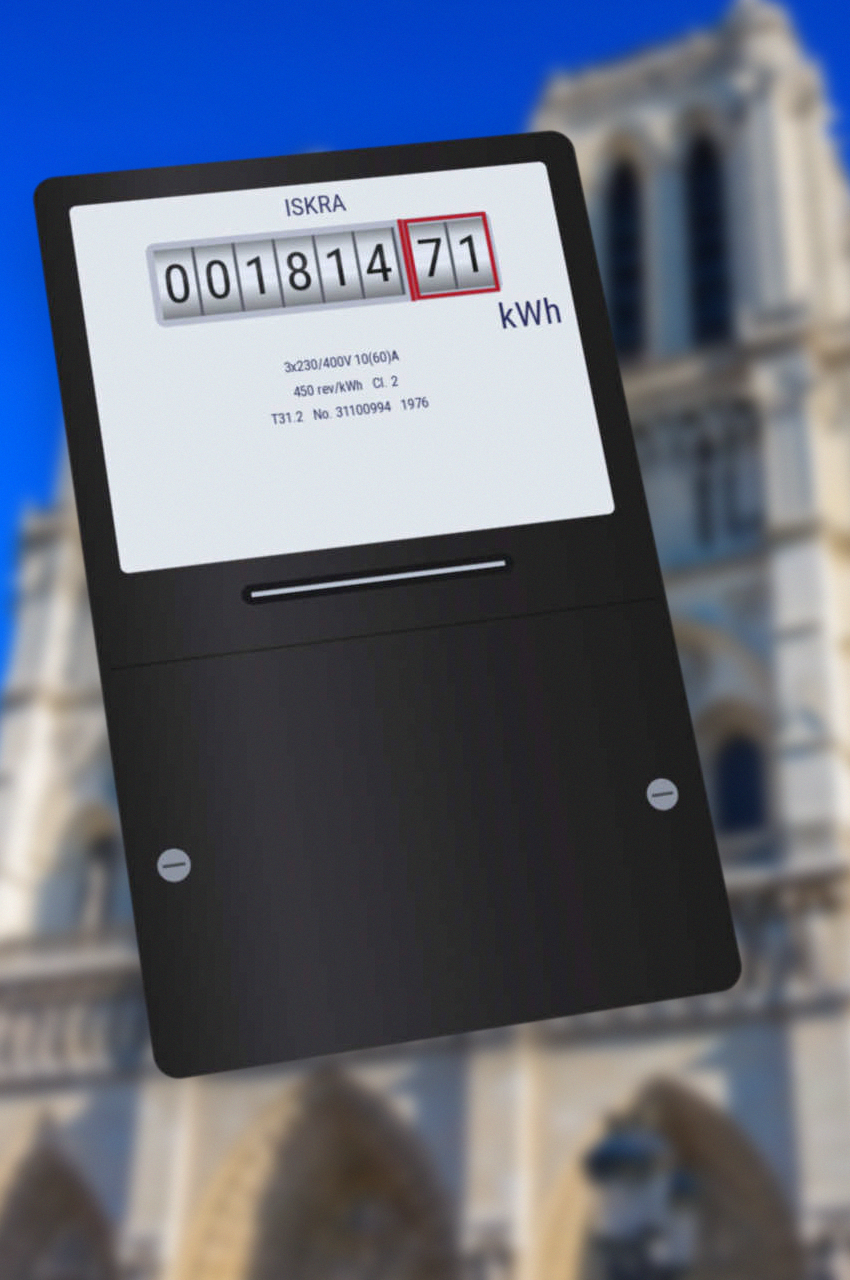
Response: 1814.71 kWh
